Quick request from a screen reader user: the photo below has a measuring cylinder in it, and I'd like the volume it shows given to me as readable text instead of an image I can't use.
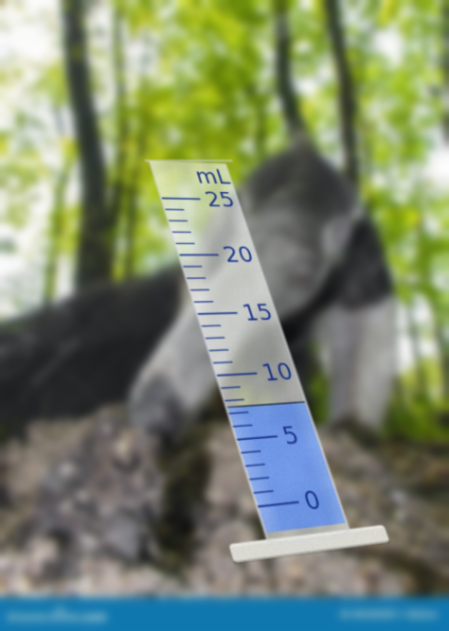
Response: 7.5 mL
